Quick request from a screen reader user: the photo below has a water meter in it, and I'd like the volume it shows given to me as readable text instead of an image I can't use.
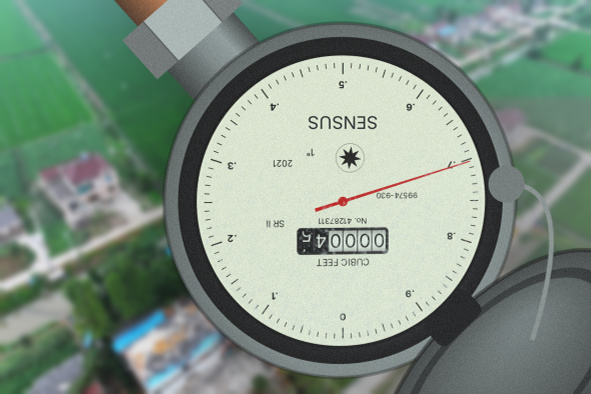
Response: 44.70 ft³
